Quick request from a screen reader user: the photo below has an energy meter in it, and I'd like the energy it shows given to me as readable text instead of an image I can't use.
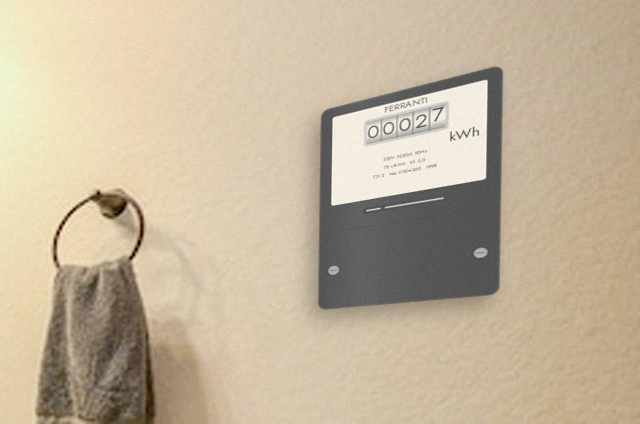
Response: 27 kWh
